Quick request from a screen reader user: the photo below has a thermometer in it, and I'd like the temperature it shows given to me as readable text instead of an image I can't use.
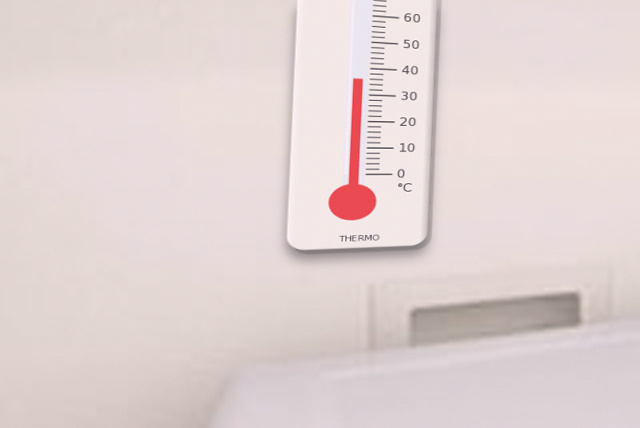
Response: 36 °C
